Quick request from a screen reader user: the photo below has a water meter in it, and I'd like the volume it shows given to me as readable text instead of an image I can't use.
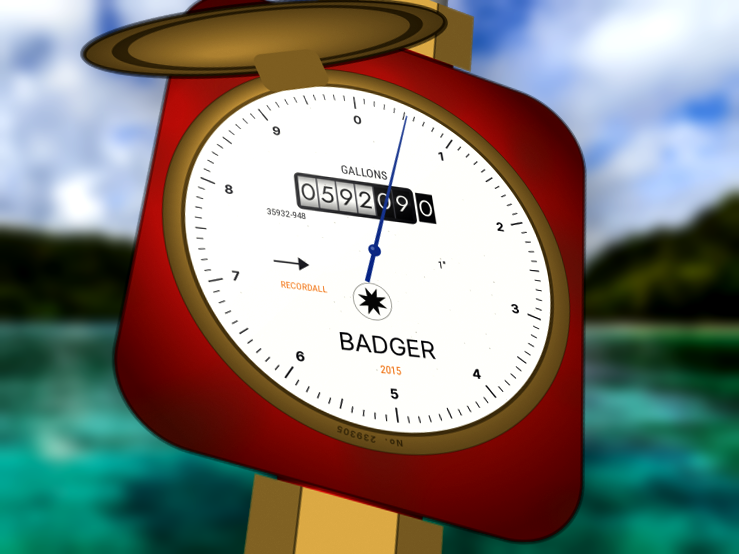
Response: 592090.5 gal
